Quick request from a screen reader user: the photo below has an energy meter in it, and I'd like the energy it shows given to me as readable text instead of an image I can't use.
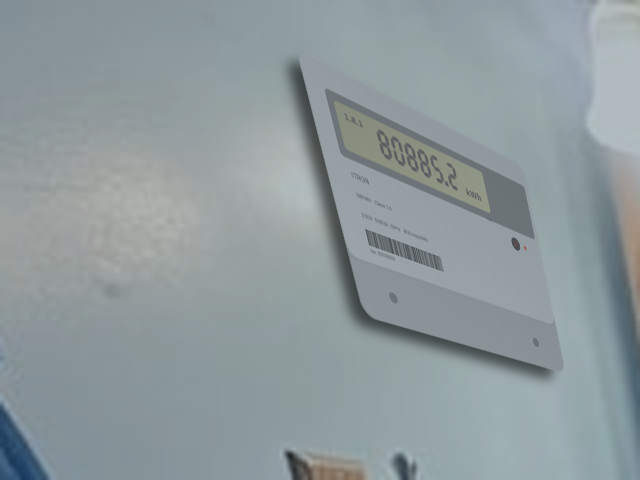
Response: 80885.2 kWh
